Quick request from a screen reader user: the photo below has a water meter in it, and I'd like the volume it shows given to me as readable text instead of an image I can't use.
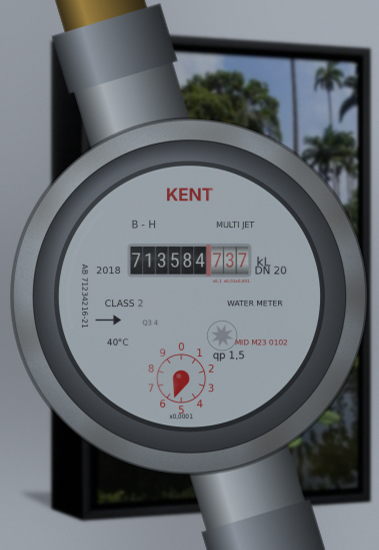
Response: 713584.7375 kL
